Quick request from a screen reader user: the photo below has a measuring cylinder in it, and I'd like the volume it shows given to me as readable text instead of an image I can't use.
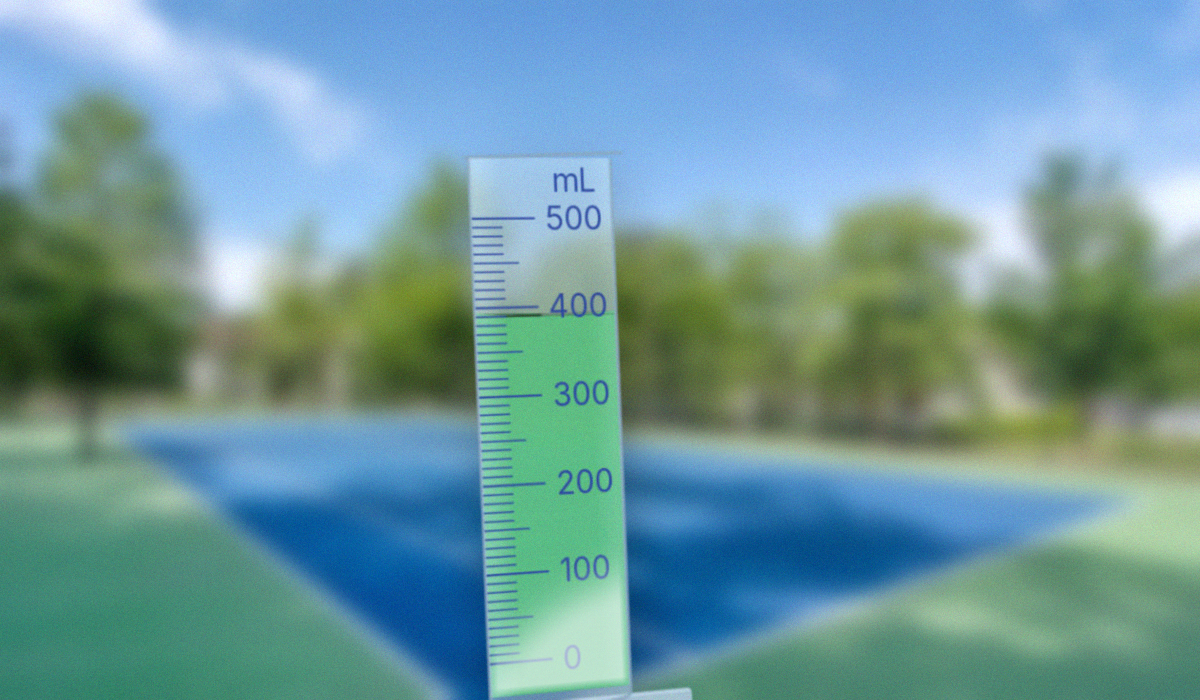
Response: 390 mL
